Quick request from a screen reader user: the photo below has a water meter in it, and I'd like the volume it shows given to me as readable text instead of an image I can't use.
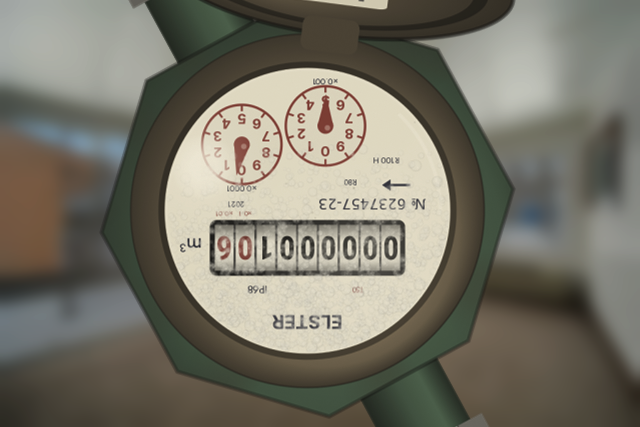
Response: 1.0650 m³
